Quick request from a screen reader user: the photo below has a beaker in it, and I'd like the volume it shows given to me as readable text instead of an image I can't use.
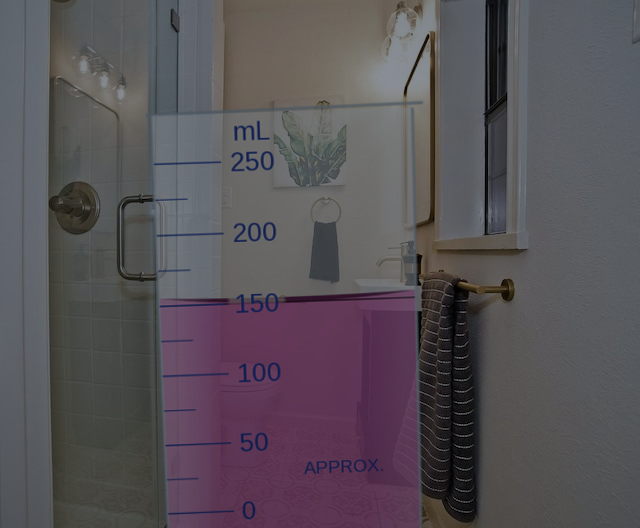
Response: 150 mL
